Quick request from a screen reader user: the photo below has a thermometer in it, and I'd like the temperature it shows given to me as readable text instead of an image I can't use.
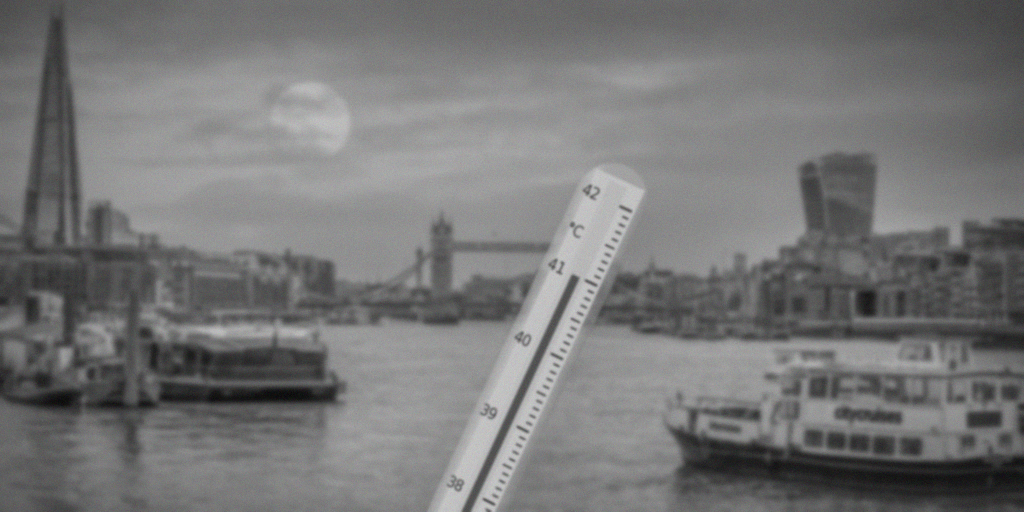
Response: 41 °C
